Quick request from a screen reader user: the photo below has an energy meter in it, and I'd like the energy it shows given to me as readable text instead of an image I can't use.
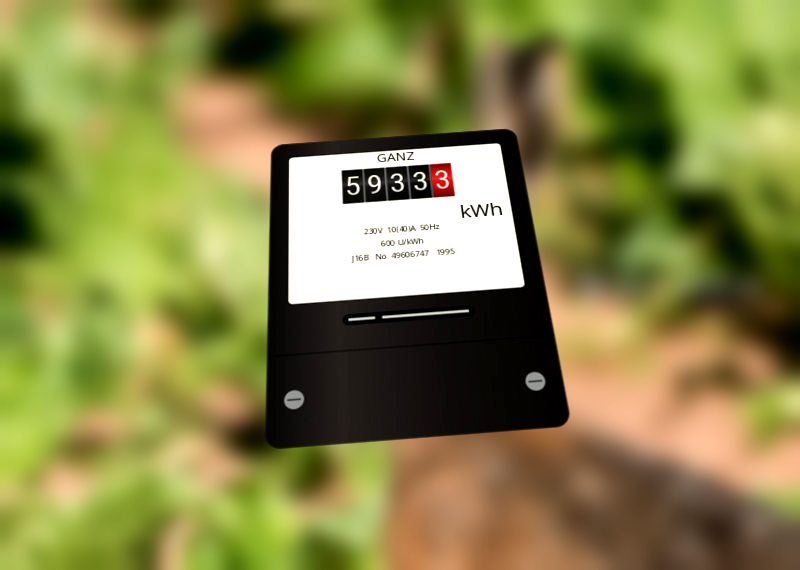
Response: 5933.3 kWh
